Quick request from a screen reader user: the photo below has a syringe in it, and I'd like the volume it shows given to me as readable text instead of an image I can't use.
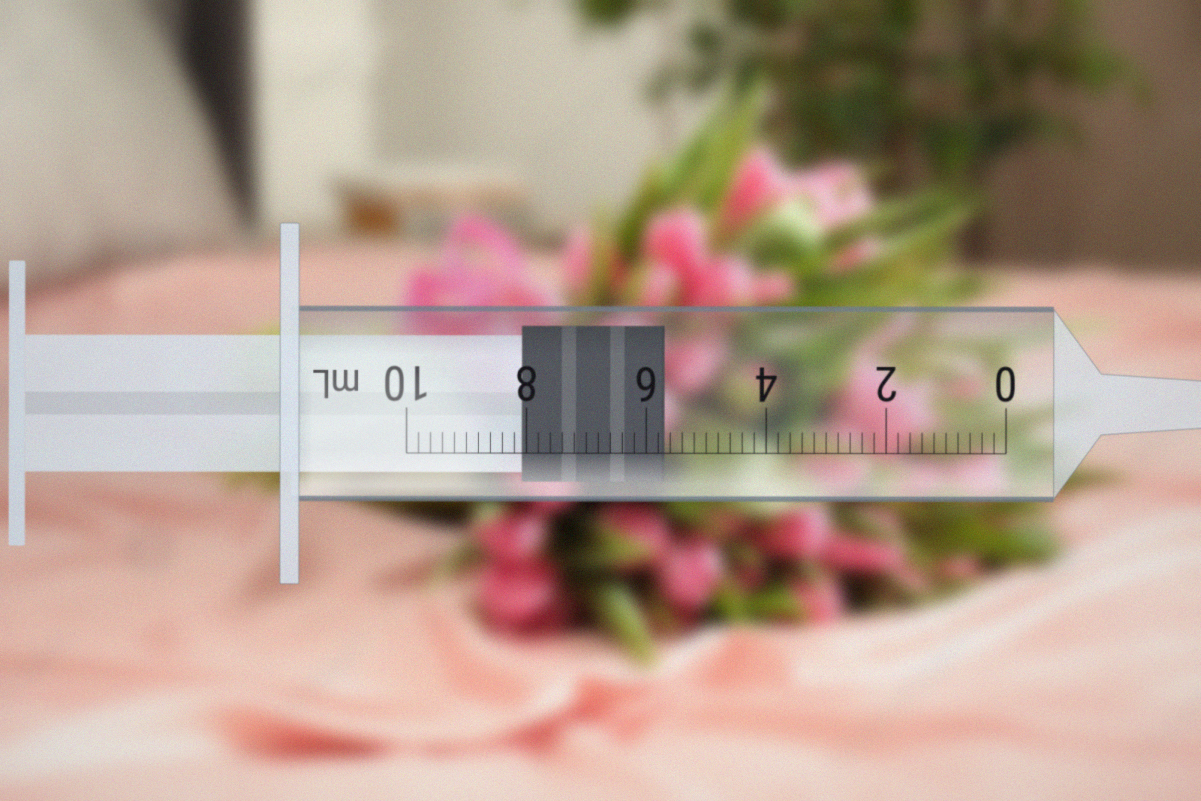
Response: 5.7 mL
